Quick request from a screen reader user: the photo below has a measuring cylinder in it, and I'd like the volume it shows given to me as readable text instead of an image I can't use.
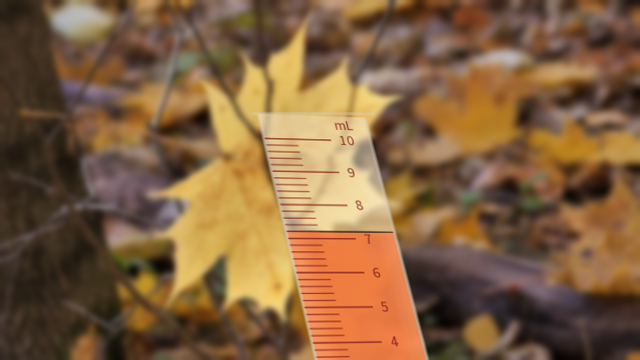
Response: 7.2 mL
